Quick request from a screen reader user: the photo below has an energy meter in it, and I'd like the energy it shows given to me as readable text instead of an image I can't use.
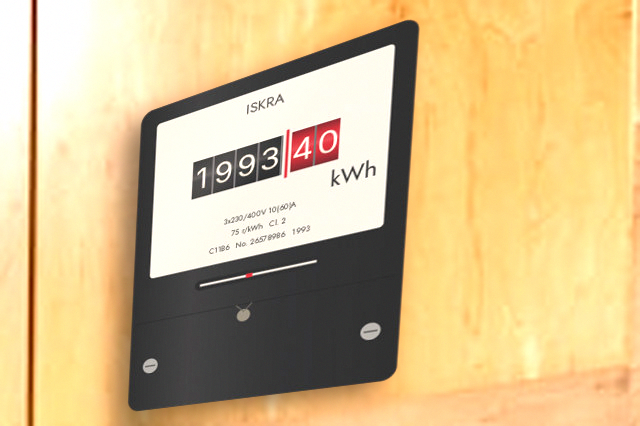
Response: 1993.40 kWh
